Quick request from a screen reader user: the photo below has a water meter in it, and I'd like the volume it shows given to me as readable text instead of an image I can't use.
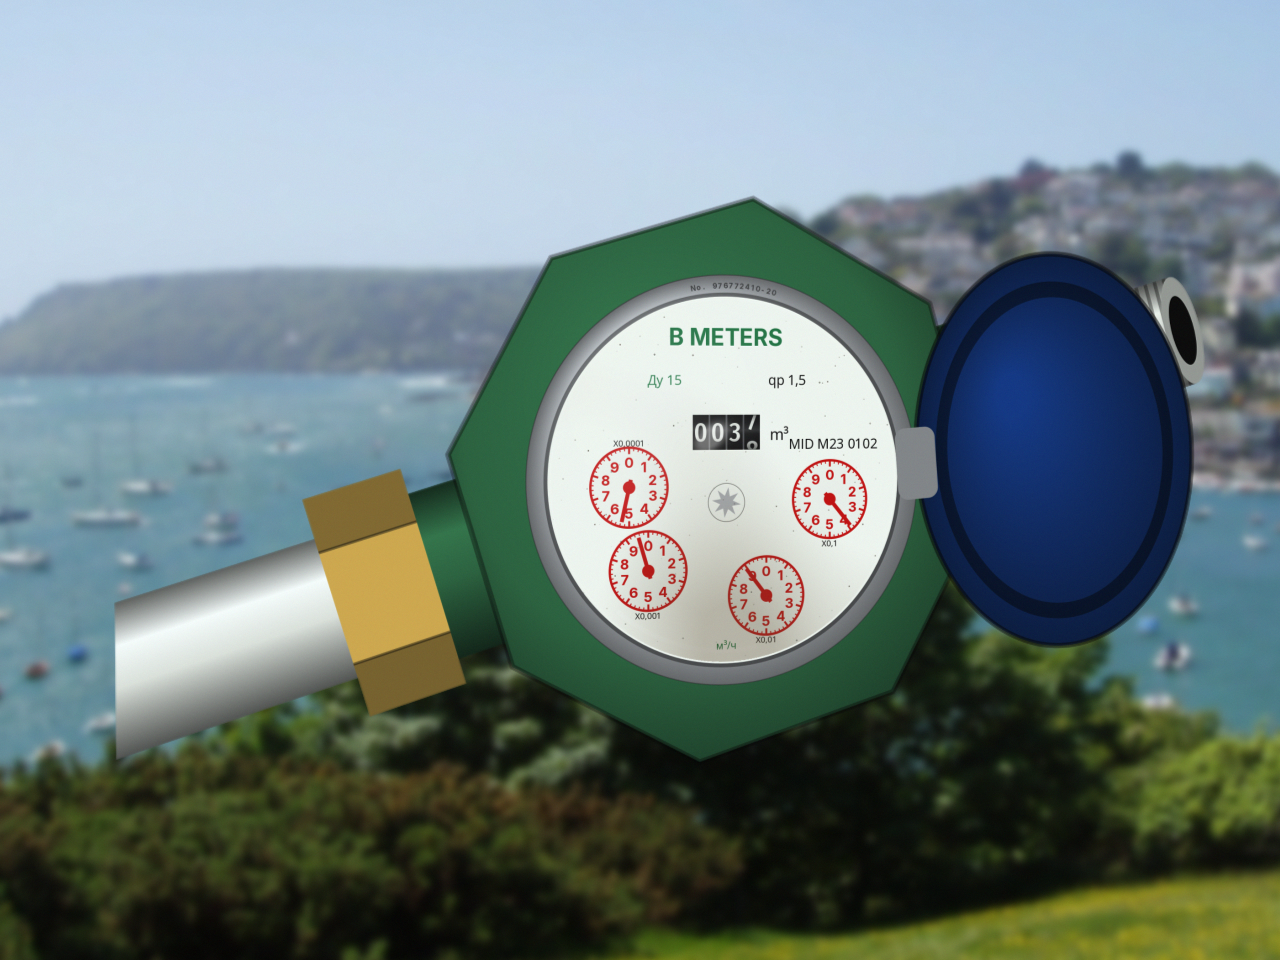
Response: 37.3895 m³
